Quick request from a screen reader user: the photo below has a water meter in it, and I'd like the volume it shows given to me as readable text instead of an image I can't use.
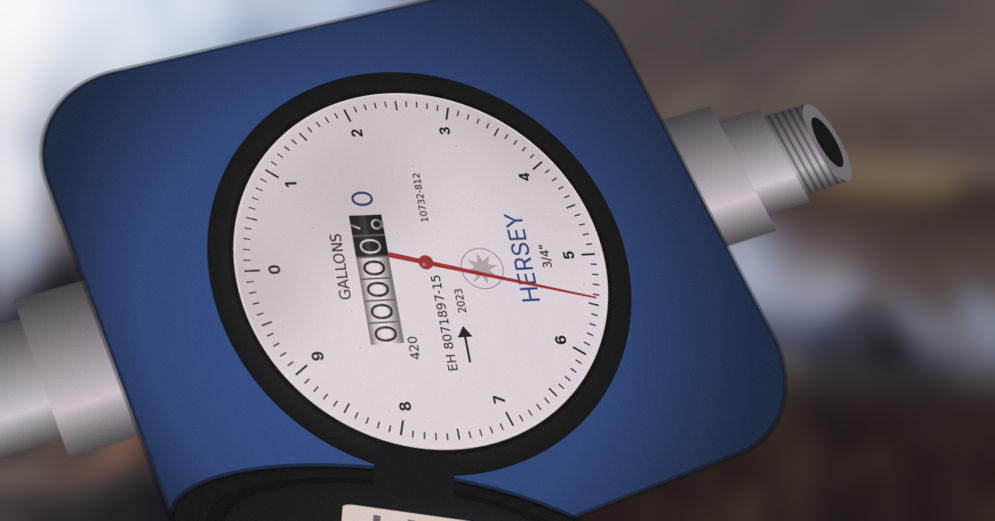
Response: 75.4 gal
